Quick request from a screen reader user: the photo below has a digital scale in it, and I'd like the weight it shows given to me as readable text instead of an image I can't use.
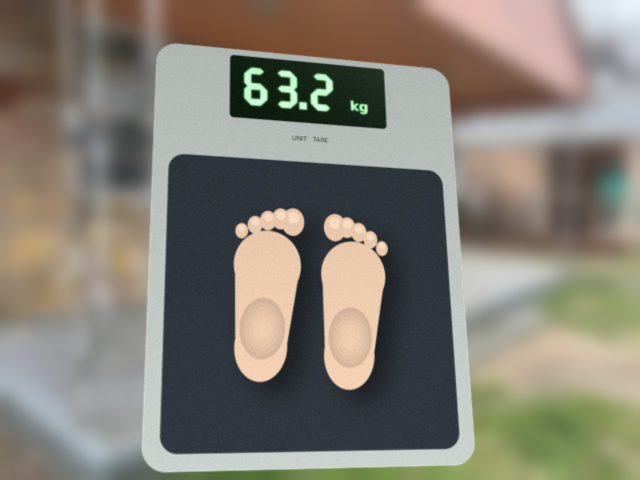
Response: 63.2 kg
